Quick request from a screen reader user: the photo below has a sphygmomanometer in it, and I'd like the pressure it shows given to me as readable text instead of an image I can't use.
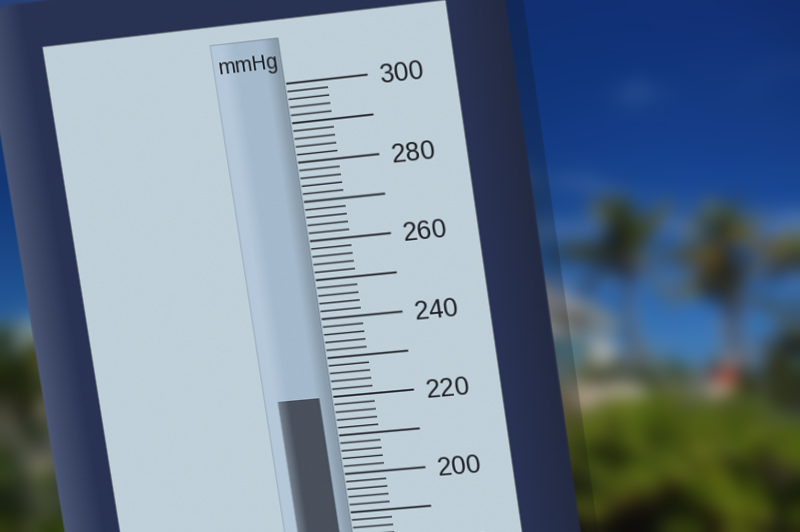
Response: 220 mmHg
